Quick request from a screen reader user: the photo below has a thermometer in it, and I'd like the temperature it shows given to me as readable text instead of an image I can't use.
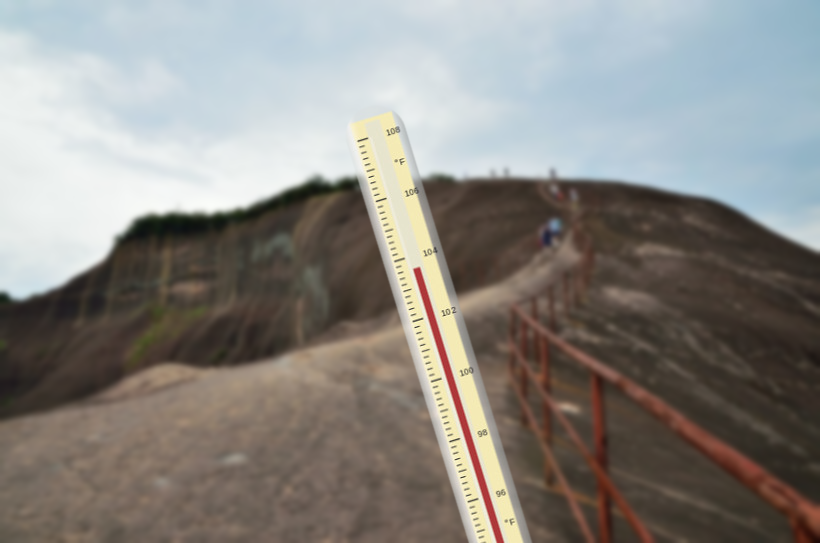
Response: 103.6 °F
